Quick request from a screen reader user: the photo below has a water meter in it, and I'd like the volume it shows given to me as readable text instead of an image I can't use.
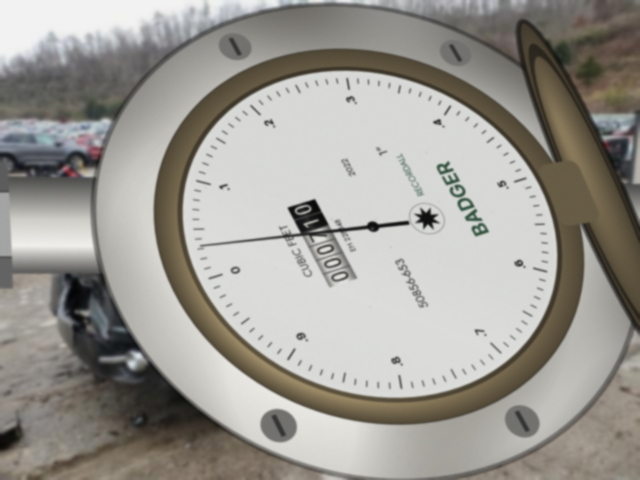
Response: 710.03 ft³
